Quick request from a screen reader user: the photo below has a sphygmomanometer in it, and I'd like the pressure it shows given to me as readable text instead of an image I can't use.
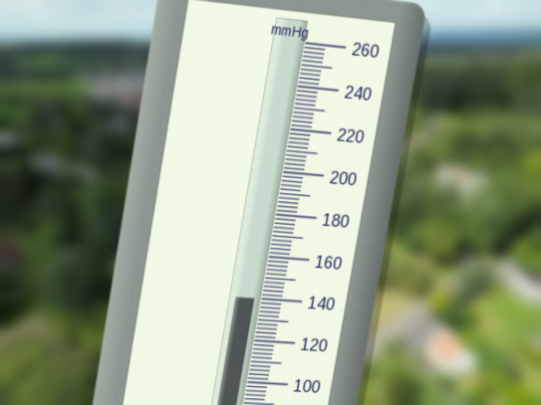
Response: 140 mmHg
